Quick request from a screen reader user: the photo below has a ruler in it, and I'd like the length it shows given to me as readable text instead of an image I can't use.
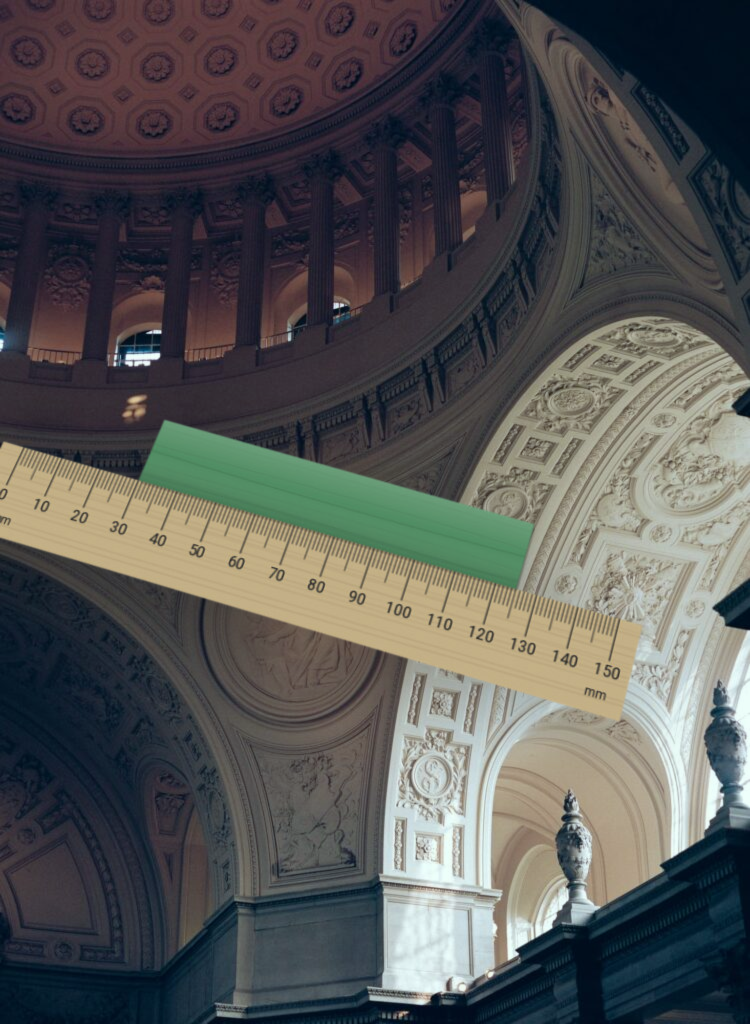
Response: 95 mm
